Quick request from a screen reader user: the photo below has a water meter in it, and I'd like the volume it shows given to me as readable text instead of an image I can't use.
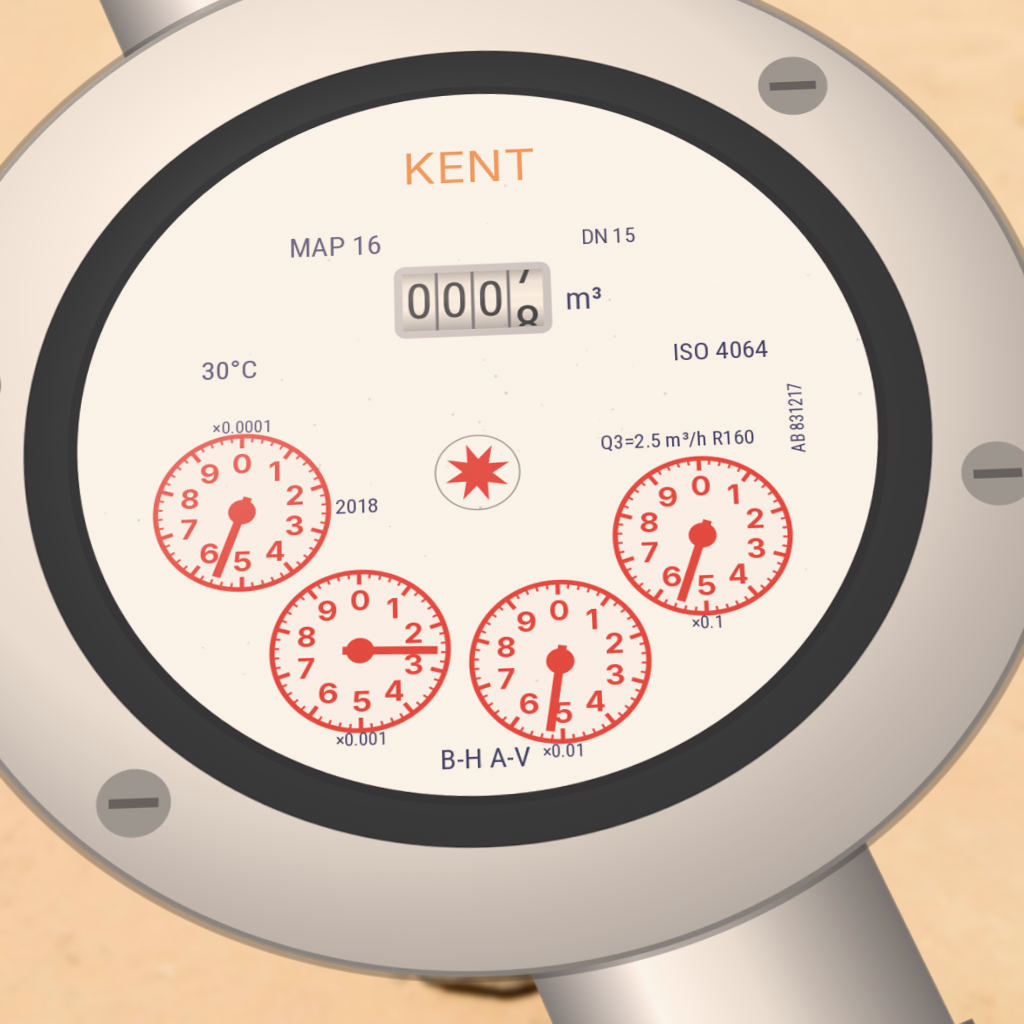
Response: 7.5525 m³
